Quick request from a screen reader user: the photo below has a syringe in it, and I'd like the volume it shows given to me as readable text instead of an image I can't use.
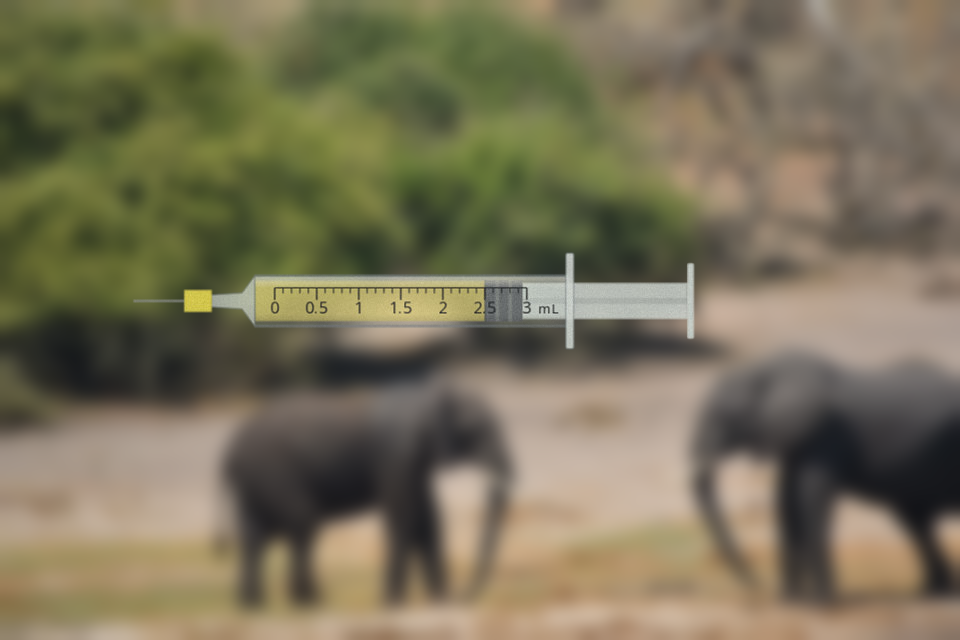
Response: 2.5 mL
